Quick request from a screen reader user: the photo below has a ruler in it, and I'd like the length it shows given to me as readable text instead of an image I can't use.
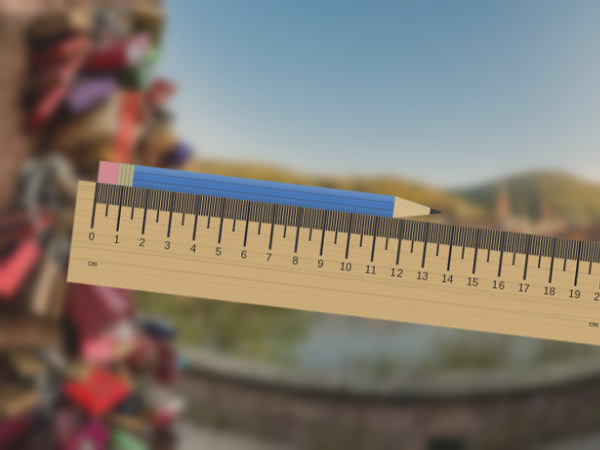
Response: 13.5 cm
